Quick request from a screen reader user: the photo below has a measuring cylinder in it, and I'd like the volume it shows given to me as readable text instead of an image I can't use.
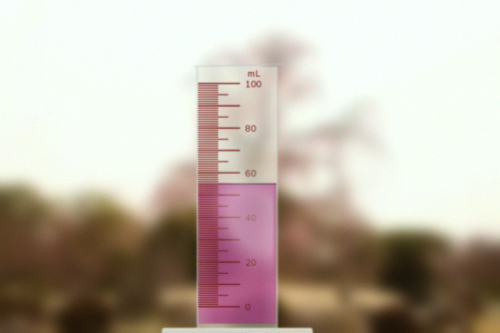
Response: 55 mL
